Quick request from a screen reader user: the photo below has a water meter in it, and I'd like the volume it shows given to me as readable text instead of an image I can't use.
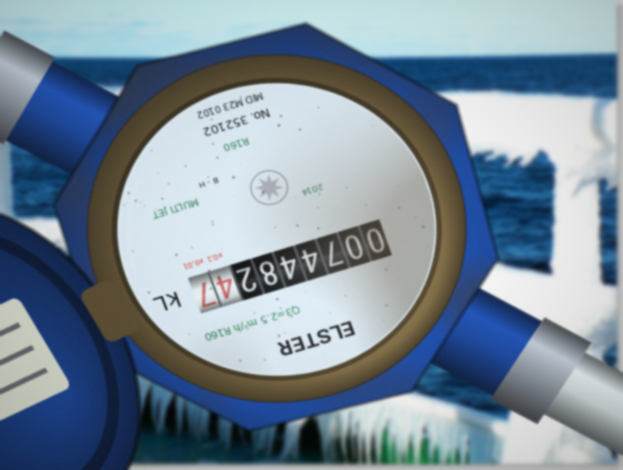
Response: 74482.47 kL
